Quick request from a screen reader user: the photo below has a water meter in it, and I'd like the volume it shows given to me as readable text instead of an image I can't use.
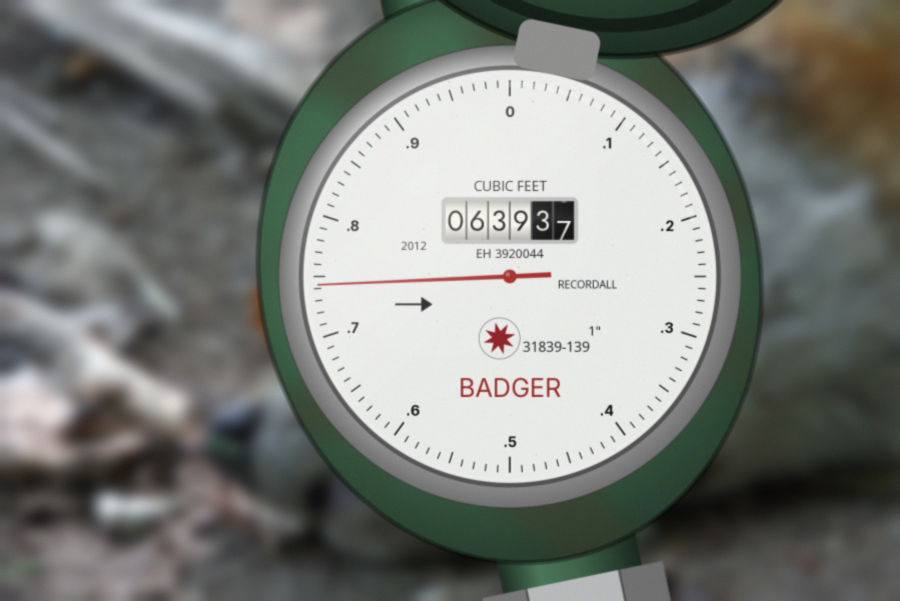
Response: 63936.74 ft³
